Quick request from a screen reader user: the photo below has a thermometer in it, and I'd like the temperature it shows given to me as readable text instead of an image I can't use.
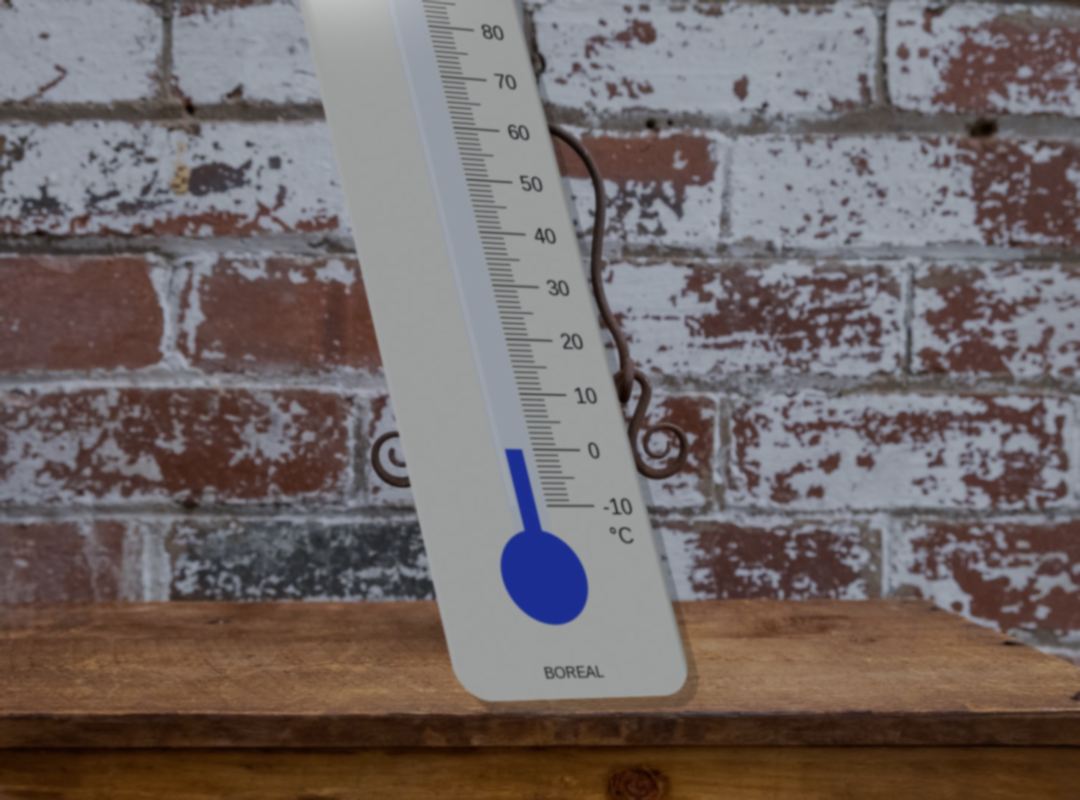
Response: 0 °C
